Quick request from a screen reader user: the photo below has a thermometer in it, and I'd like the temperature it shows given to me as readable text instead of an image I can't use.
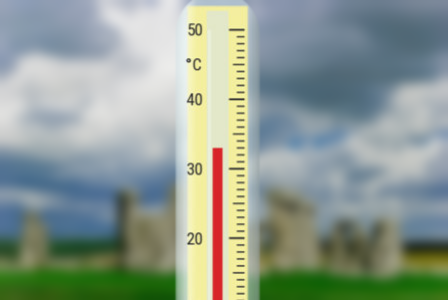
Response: 33 °C
